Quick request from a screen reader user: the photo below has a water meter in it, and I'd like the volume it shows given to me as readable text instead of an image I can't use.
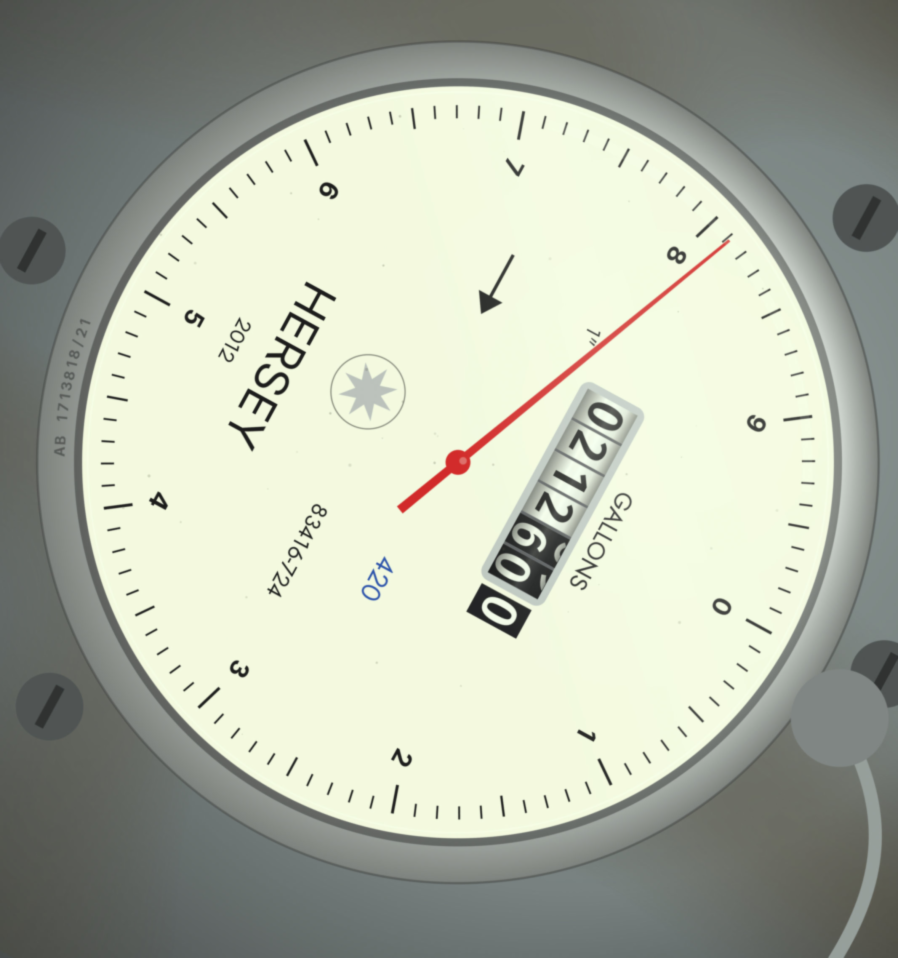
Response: 212598.1 gal
